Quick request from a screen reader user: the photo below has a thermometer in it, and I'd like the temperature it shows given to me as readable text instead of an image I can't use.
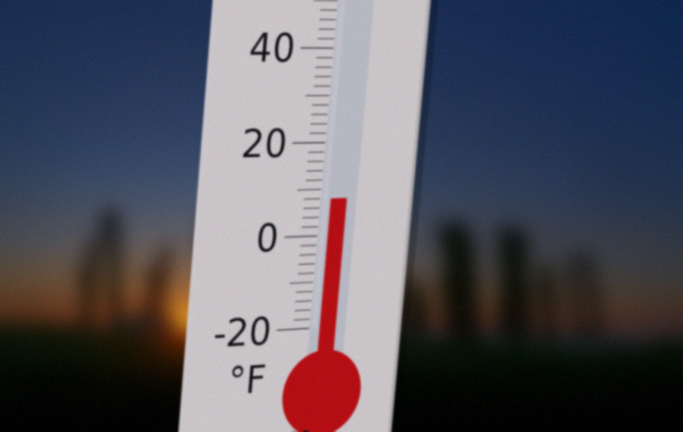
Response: 8 °F
